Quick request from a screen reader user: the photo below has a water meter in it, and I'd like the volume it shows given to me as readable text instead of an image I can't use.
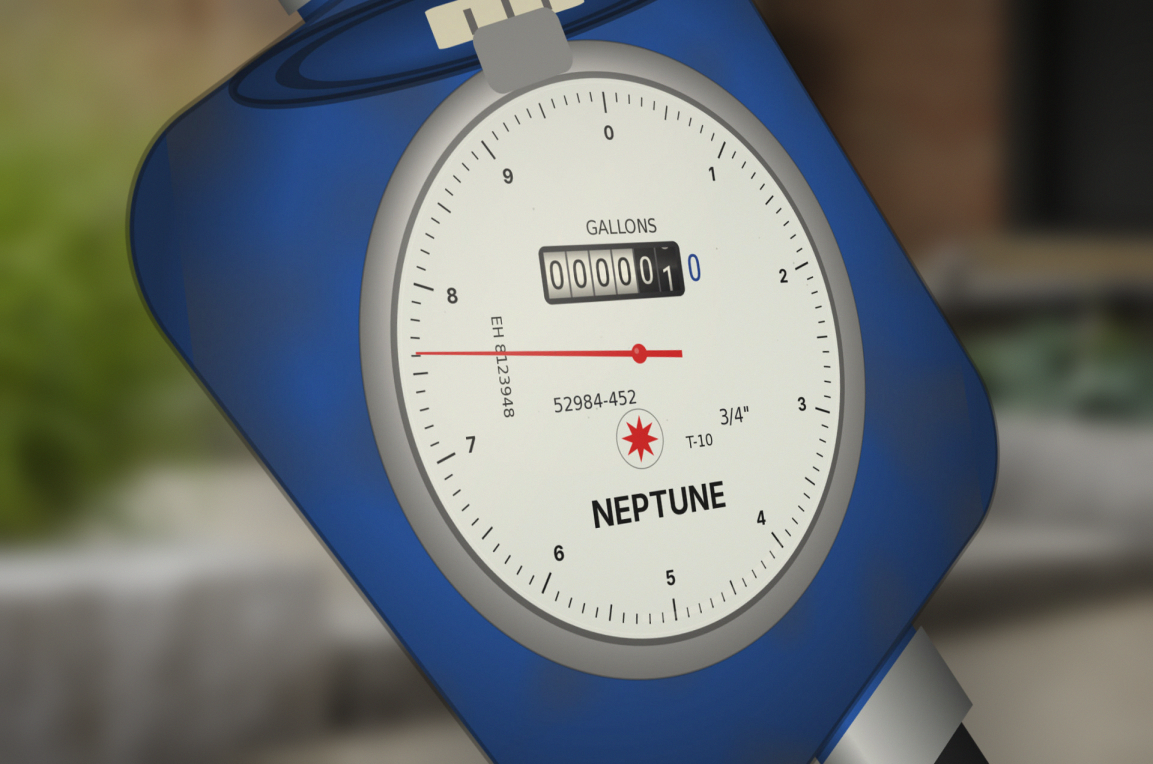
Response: 7.6 gal
